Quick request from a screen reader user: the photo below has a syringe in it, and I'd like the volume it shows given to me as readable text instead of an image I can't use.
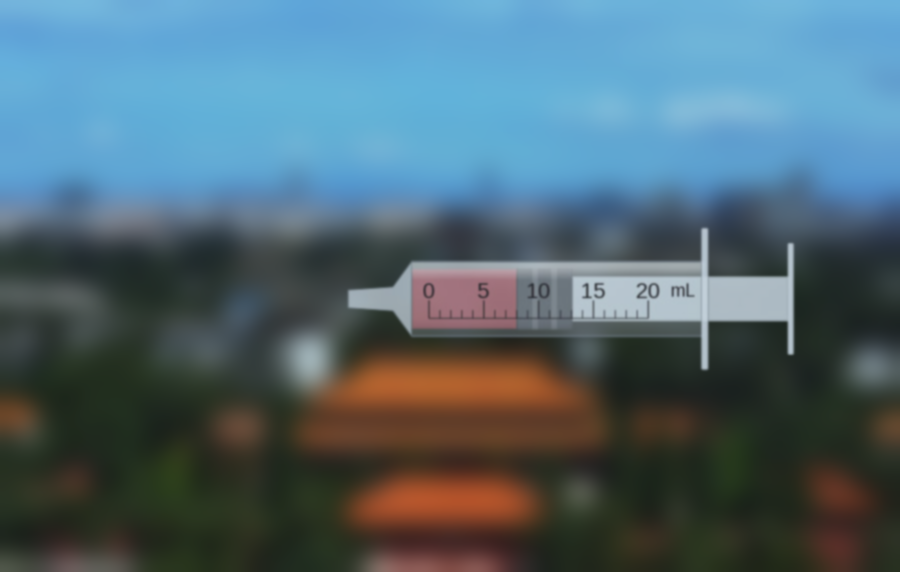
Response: 8 mL
